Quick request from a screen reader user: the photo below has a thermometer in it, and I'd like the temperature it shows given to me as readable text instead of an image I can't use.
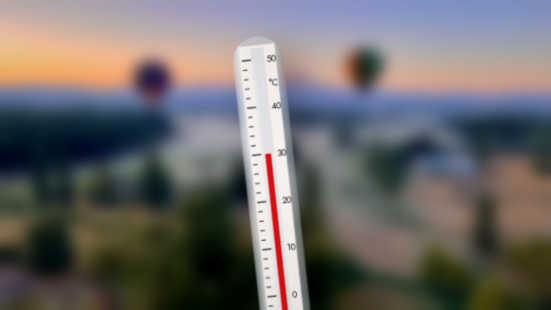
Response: 30 °C
